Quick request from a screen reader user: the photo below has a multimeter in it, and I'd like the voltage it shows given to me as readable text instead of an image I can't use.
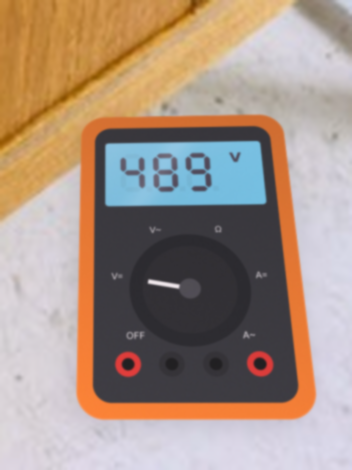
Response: 489 V
